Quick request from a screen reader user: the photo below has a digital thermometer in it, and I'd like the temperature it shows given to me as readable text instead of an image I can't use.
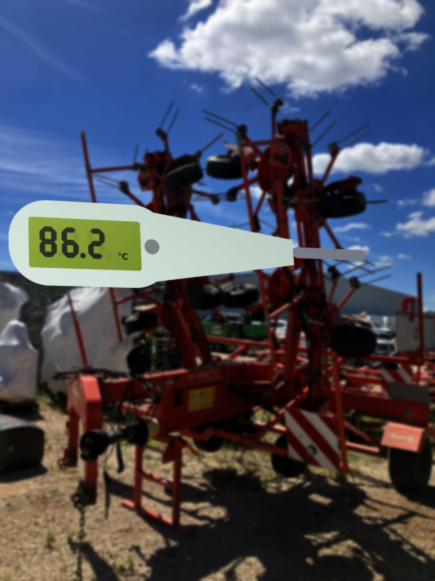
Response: 86.2 °C
